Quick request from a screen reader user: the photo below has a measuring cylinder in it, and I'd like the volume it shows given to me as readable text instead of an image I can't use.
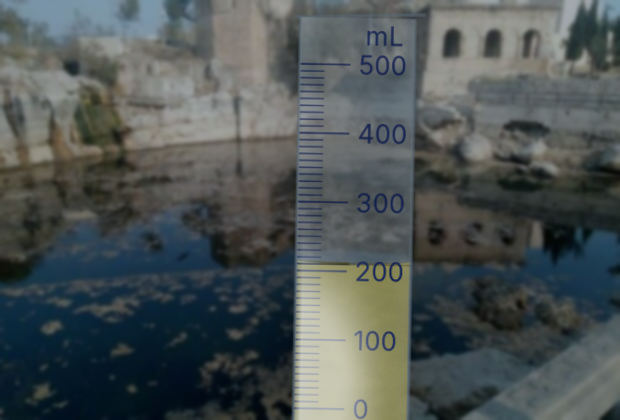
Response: 210 mL
